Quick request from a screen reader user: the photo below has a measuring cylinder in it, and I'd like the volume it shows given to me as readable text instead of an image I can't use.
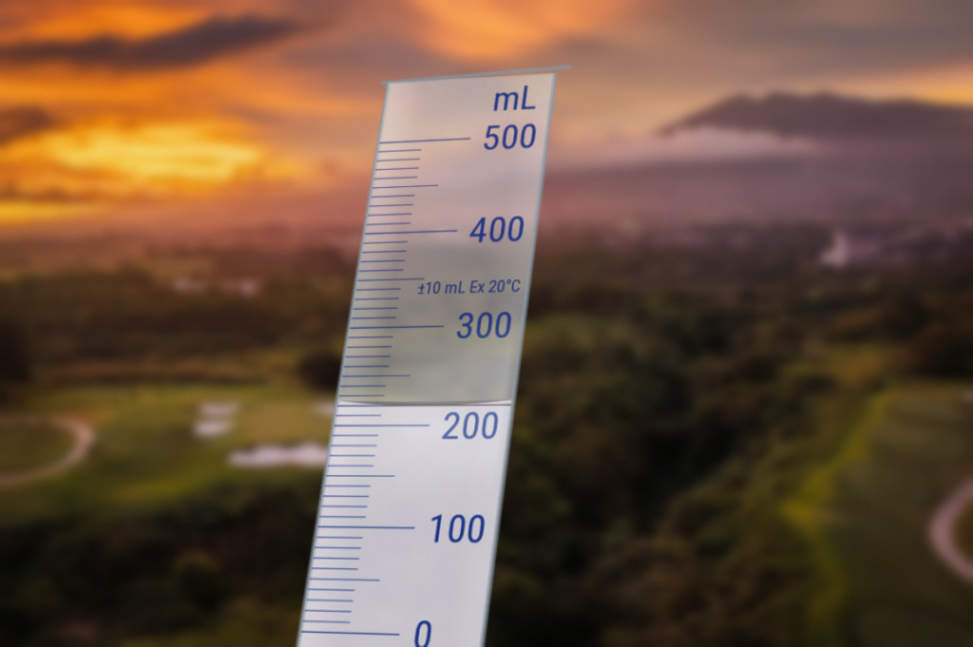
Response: 220 mL
